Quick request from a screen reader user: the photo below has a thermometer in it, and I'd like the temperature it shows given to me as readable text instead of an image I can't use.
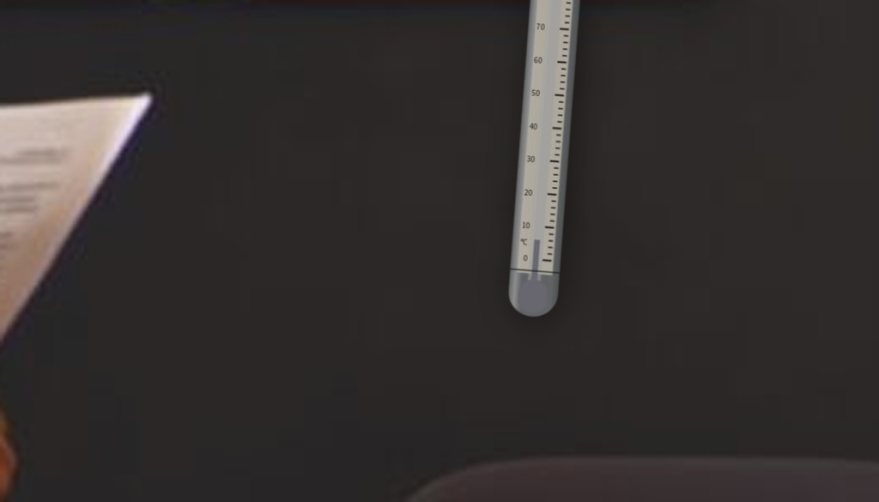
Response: 6 °C
